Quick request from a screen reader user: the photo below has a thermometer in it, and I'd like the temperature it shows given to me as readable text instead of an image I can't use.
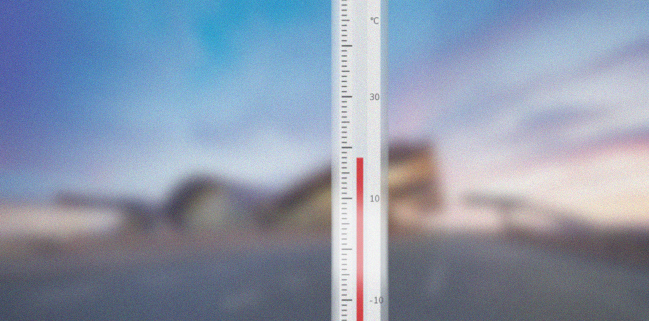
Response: 18 °C
